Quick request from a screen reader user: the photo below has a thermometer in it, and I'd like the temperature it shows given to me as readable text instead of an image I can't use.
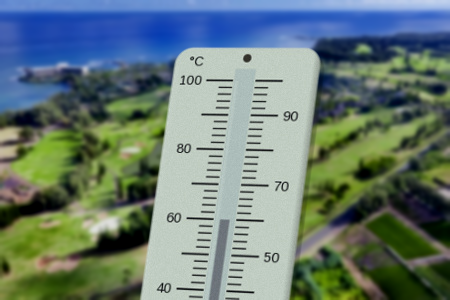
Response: 60 °C
